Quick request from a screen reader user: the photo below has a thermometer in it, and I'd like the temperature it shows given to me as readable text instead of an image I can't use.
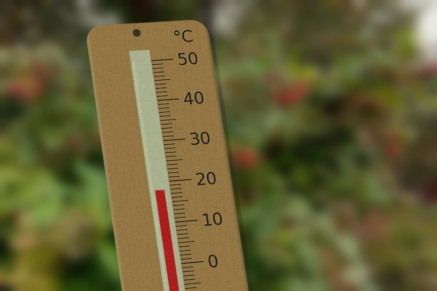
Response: 18 °C
